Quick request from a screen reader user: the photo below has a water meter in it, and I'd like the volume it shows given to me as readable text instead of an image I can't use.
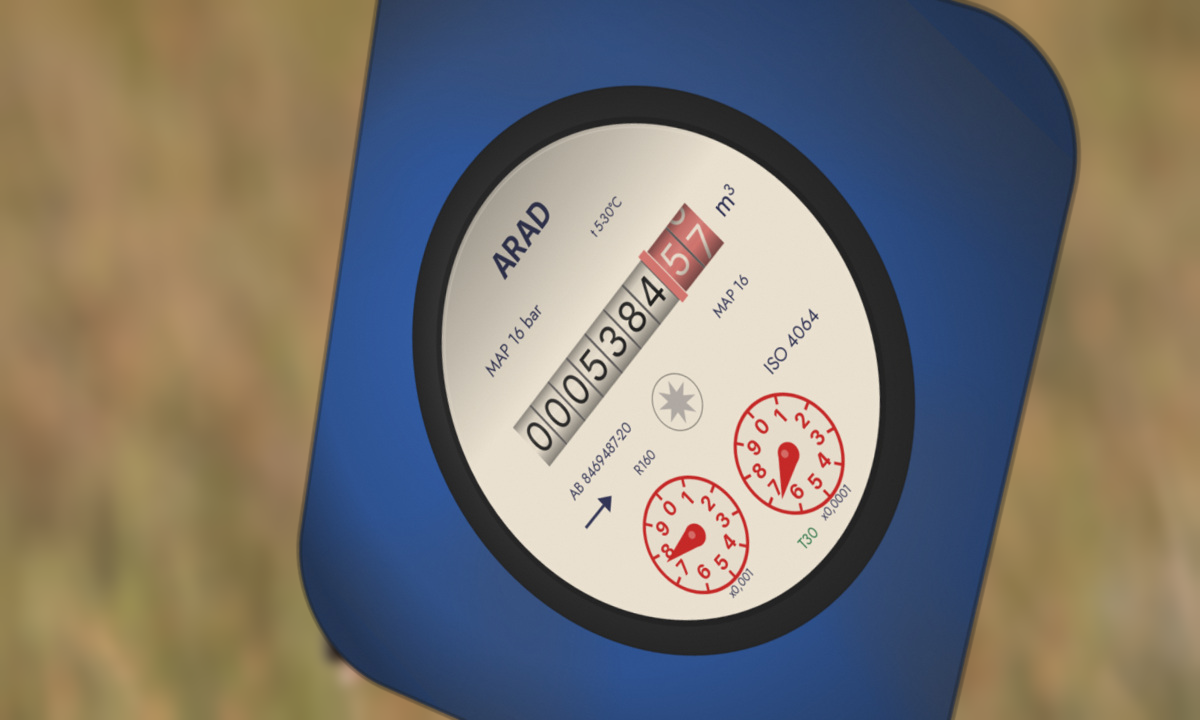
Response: 5384.5676 m³
